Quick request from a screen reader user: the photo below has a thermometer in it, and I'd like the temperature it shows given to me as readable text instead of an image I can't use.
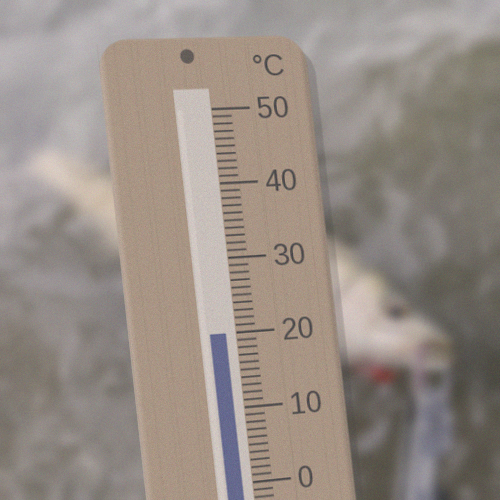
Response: 20 °C
